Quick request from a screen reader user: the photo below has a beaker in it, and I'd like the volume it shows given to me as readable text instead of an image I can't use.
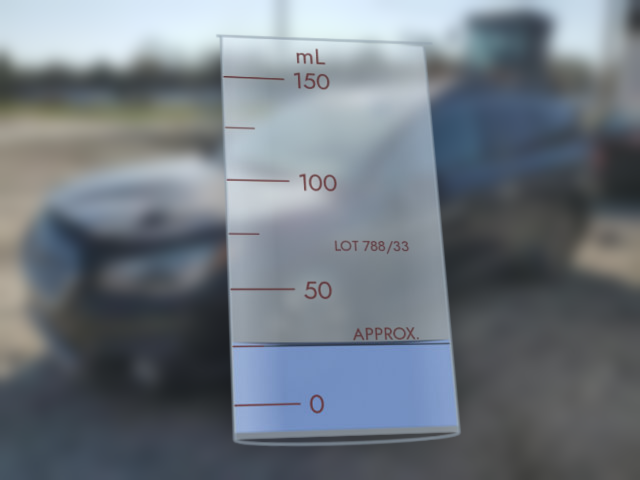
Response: 25 mL
